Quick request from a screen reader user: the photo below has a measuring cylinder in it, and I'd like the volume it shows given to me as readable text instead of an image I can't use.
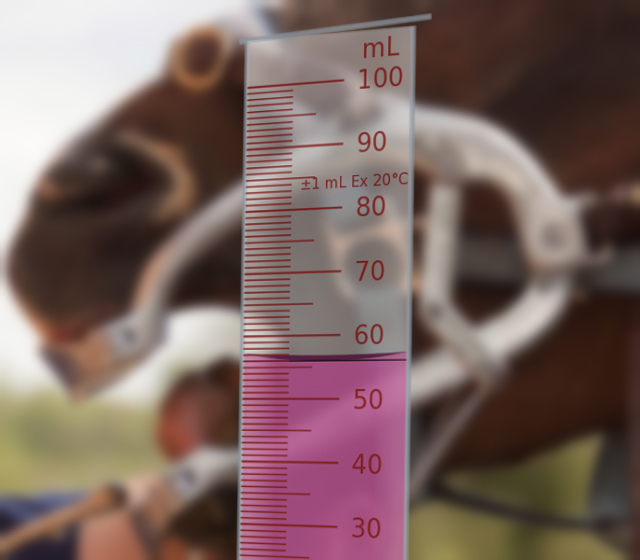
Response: 56 mL
